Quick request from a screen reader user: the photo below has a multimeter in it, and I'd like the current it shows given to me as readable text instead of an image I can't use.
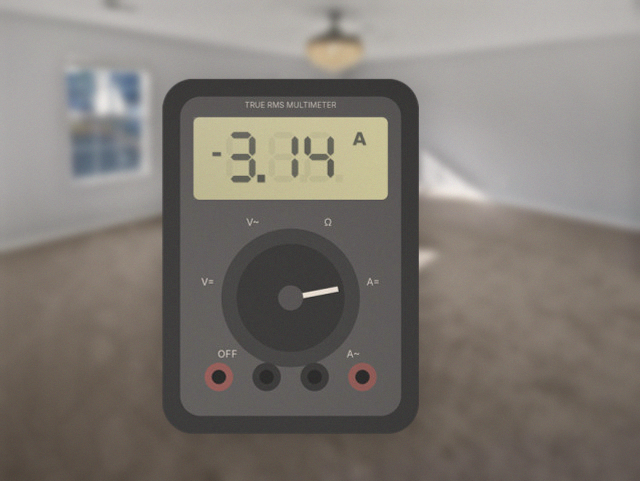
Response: -3.14 A
